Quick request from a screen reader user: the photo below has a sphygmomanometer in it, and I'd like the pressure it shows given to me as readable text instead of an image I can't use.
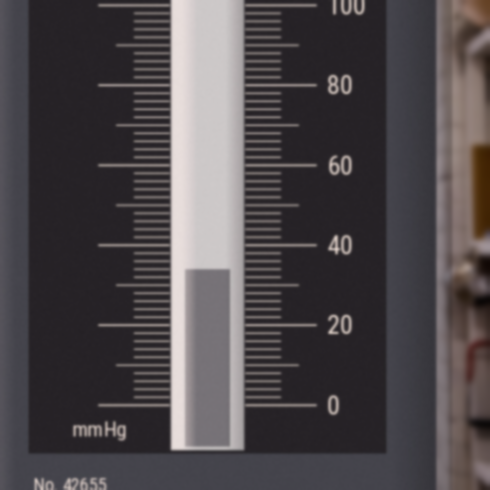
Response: 34 mmHg
